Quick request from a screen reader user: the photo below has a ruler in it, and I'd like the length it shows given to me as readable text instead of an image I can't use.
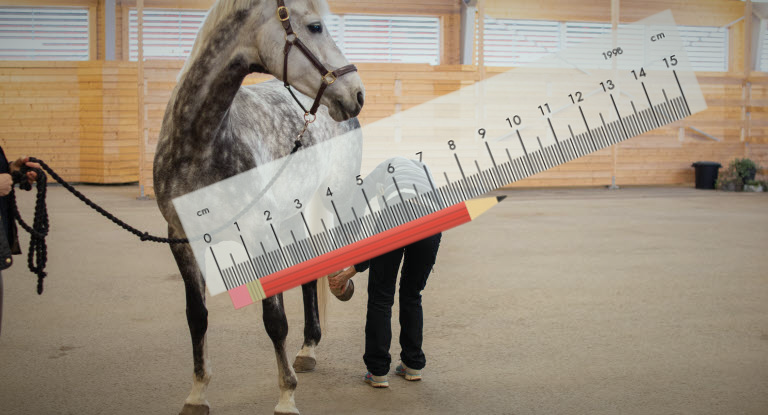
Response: 9 cm
